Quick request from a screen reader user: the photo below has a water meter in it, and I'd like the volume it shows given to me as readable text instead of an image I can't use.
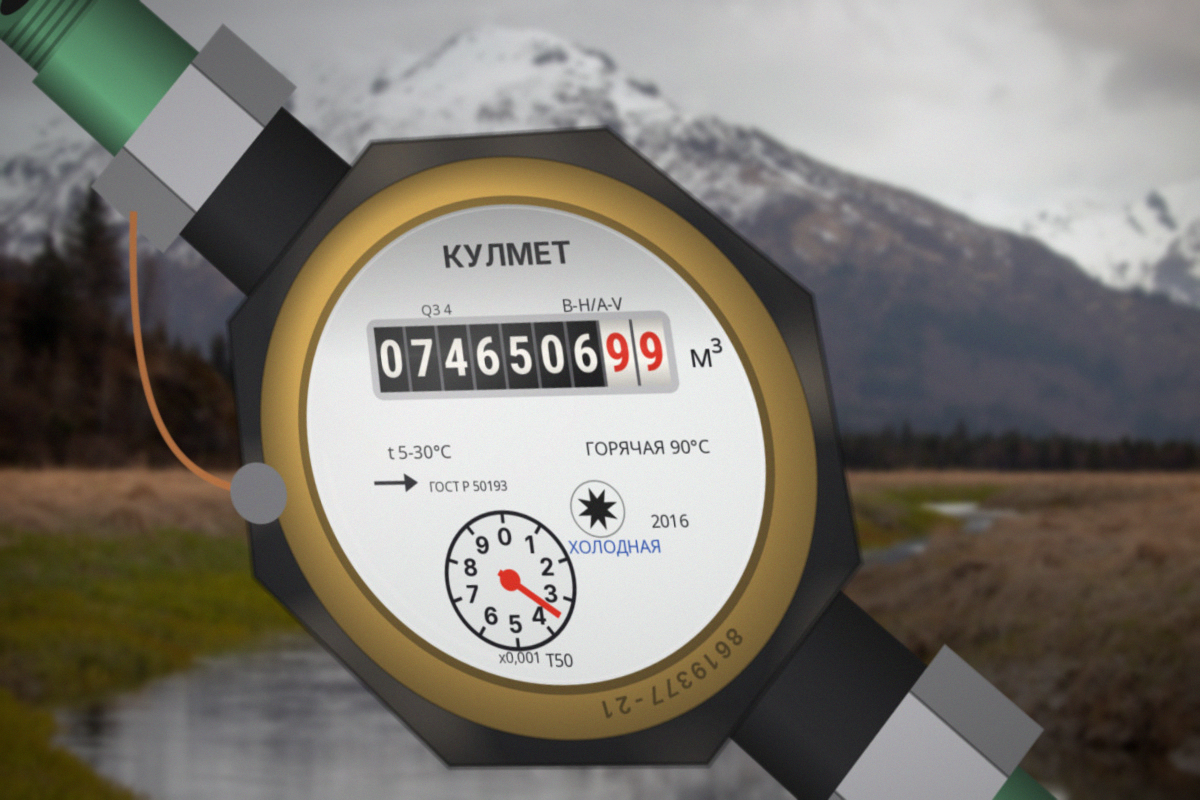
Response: 746506.993 m³
